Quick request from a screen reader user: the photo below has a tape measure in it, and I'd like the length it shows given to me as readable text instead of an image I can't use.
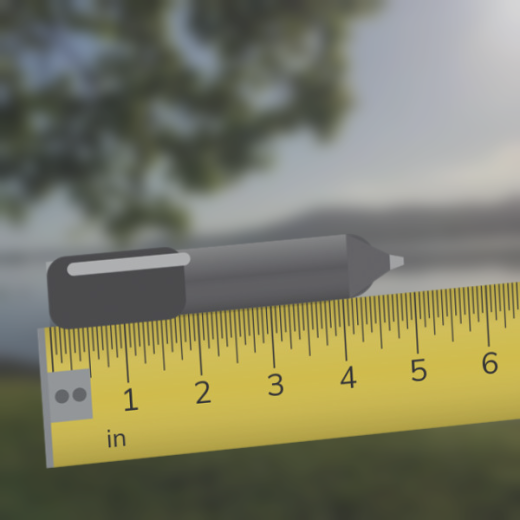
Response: 4.875 in
